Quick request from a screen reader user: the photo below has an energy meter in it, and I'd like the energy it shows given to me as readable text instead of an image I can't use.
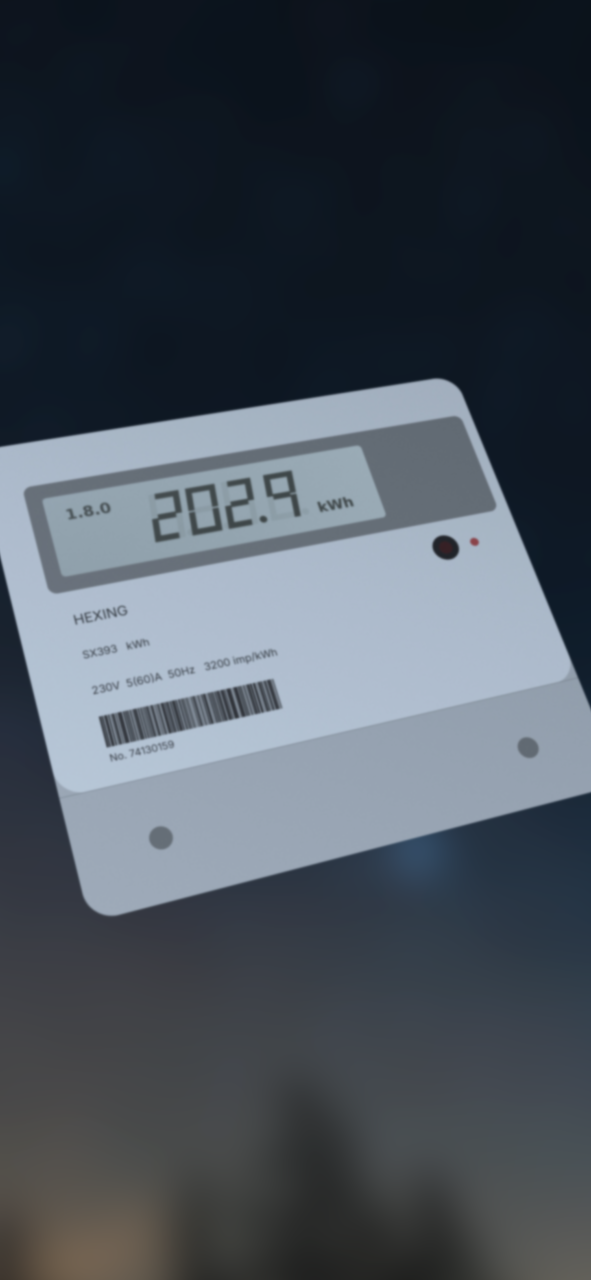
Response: 202.9 kWh
